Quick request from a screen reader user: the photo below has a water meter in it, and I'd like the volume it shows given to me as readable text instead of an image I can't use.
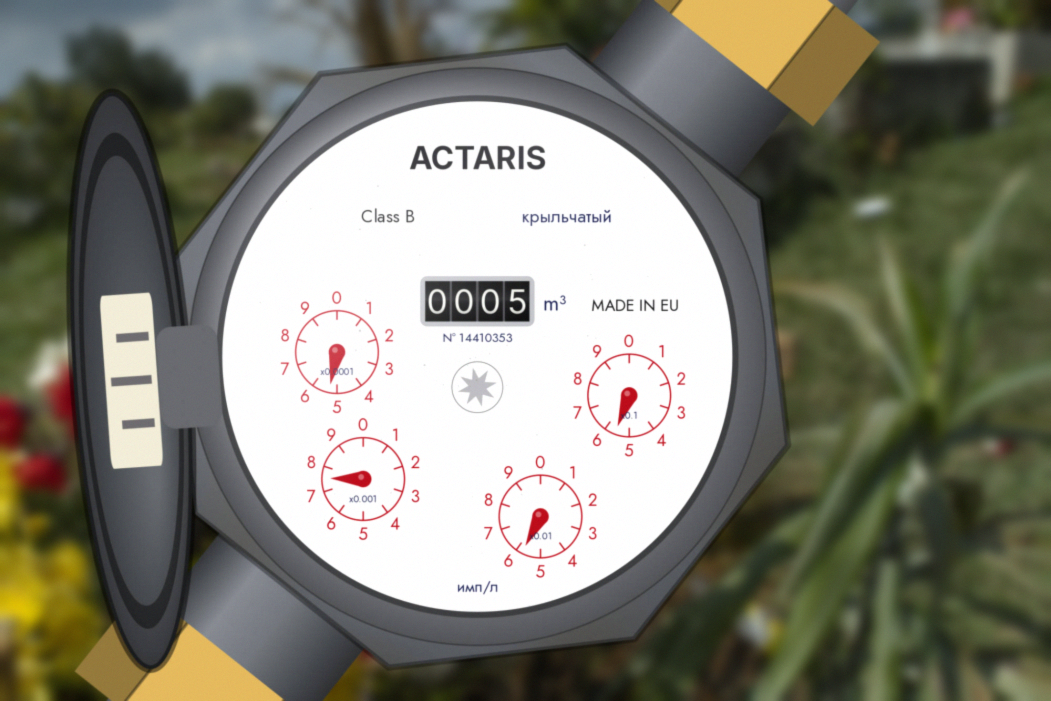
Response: 5.5575 m³
